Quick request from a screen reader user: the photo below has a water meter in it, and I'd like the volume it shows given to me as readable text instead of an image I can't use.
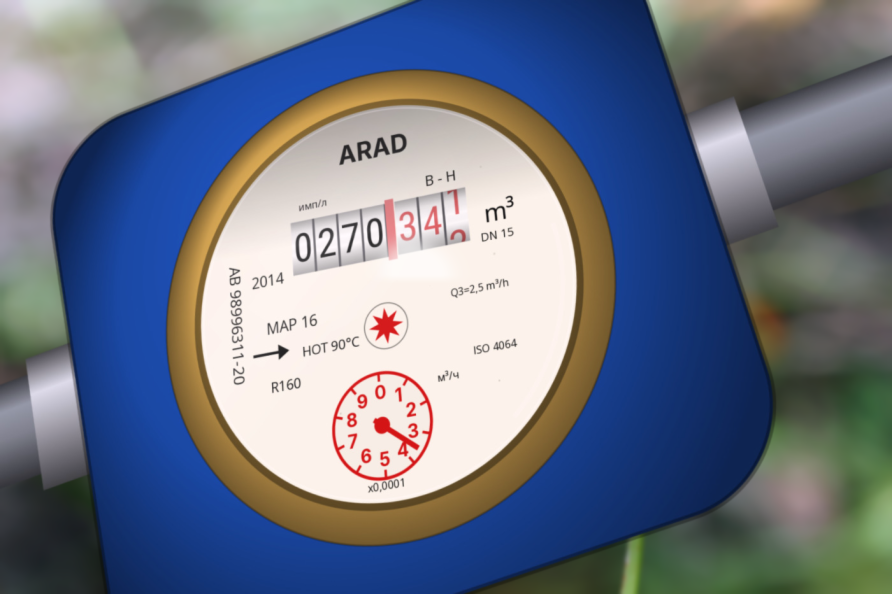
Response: 270.3413 m³
